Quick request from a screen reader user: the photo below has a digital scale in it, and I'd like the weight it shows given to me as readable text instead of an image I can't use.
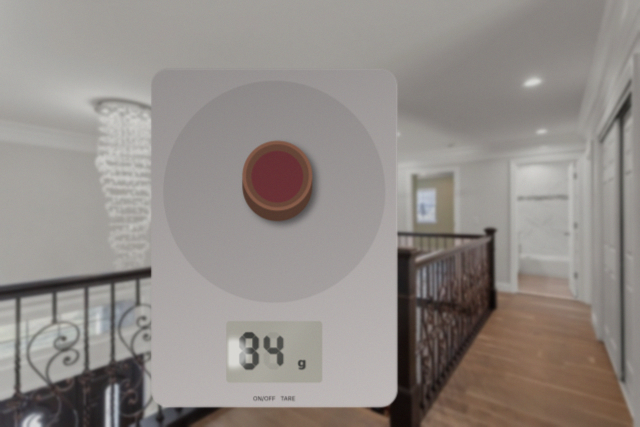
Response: 84 g
